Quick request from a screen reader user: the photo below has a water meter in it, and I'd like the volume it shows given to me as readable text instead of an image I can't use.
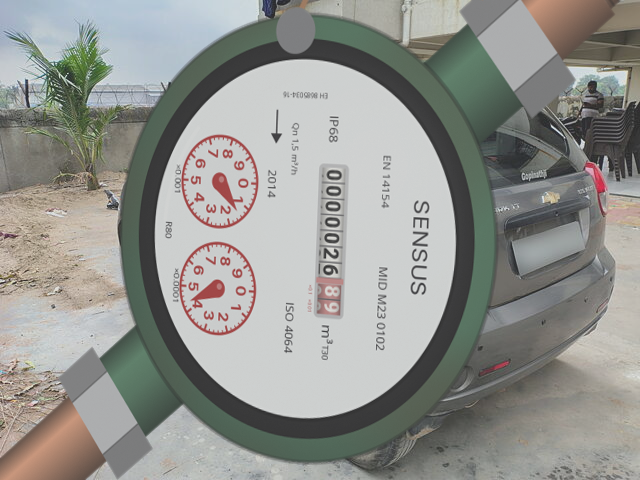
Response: 26.8914 m³
